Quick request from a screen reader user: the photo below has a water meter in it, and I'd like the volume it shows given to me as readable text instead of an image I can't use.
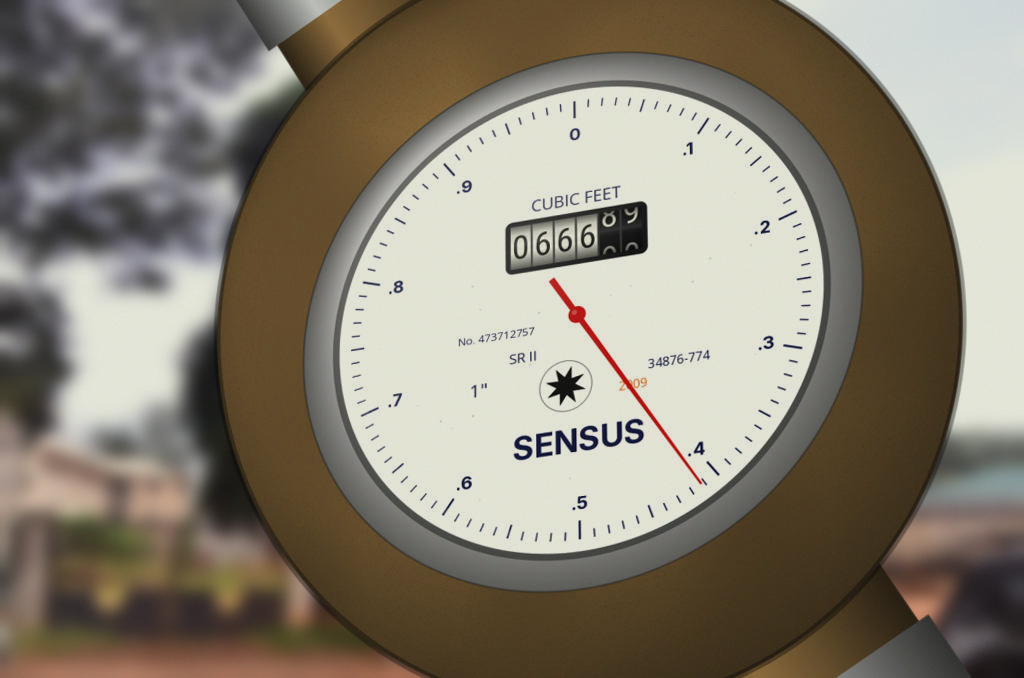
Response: 66689.41 ft³
